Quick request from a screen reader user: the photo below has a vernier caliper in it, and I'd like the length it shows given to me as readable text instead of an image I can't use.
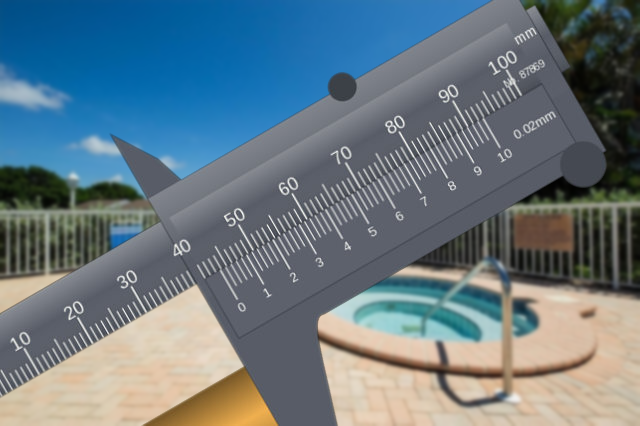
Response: 43.8 mm
